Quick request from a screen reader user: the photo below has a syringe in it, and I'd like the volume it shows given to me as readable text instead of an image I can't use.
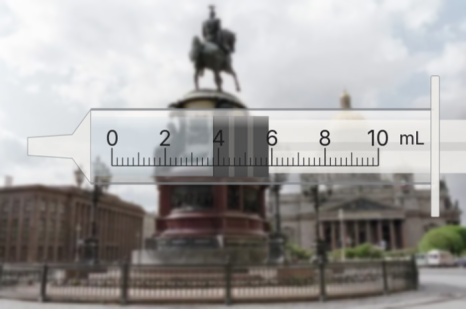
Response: 3.8 mL
